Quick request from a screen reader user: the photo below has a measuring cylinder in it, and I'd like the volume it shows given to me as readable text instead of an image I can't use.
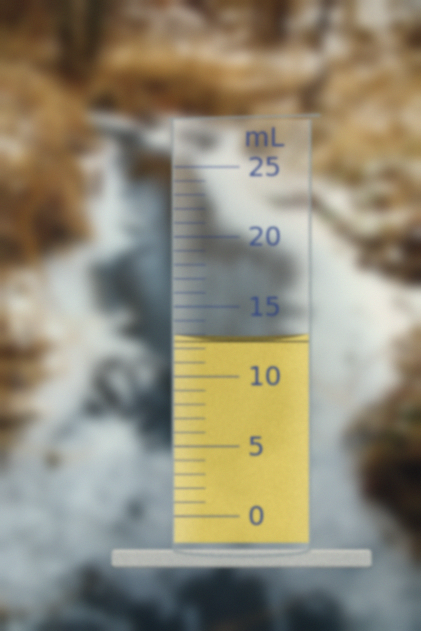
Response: 12.5 mL
